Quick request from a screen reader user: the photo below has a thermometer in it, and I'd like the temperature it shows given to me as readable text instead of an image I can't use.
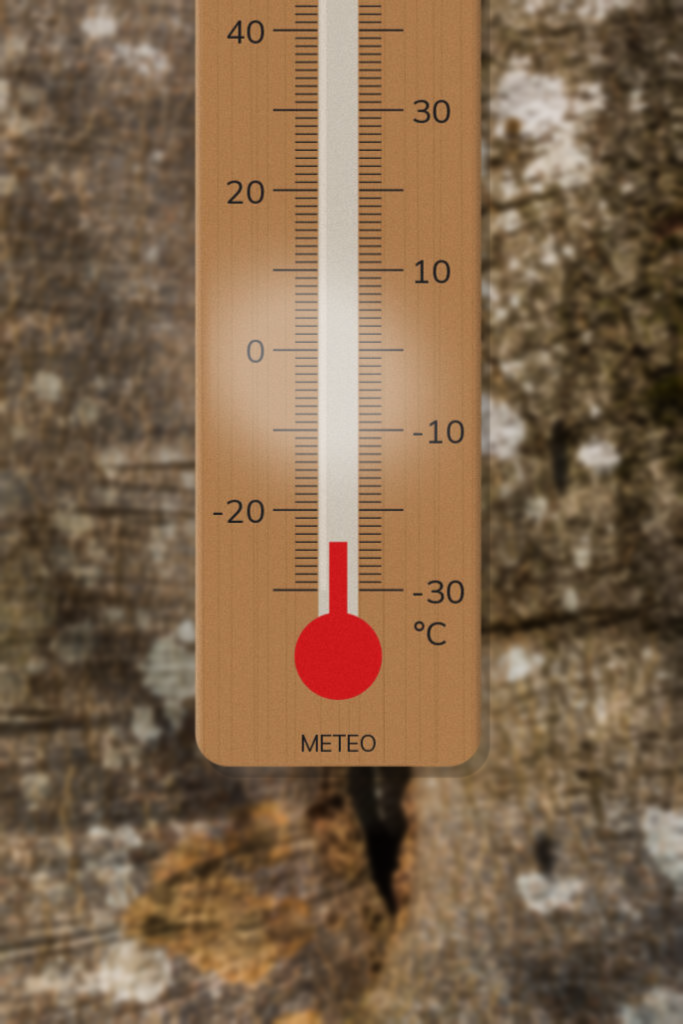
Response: -24 °C
